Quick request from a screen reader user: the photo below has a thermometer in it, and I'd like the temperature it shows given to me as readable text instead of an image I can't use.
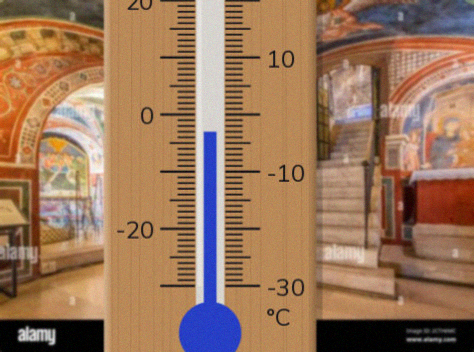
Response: -3 °C
